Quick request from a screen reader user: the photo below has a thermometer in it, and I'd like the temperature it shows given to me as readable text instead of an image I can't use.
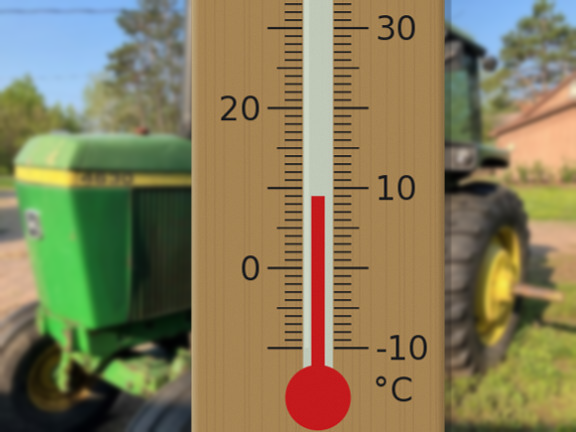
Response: 9 °C
